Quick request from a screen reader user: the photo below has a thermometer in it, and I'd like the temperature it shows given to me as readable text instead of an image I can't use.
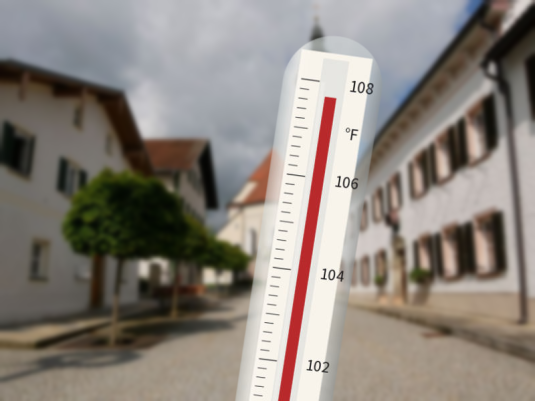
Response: 107.7 °F
